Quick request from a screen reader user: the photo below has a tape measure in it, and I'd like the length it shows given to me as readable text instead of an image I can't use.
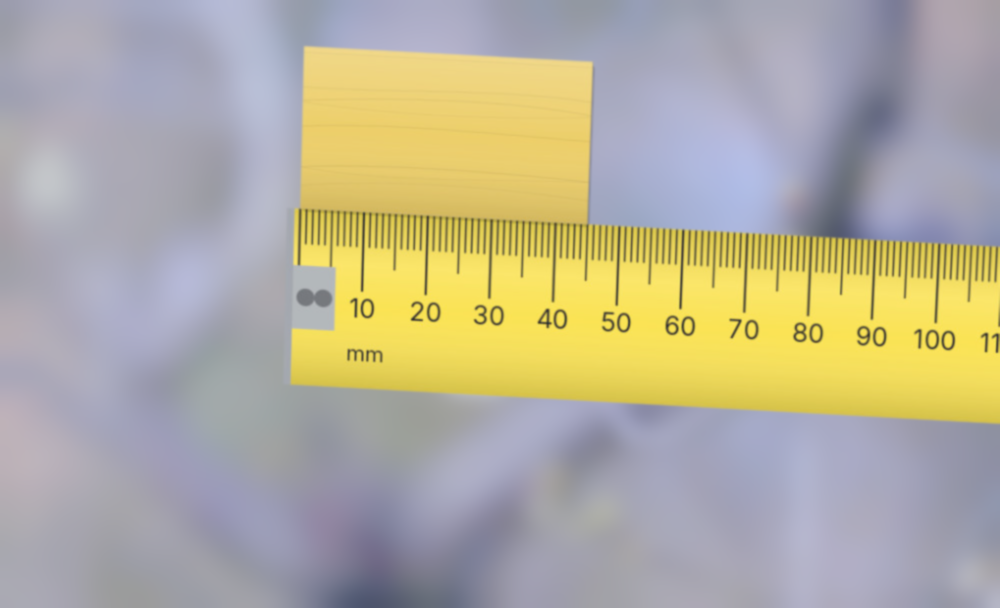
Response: 45 mm
